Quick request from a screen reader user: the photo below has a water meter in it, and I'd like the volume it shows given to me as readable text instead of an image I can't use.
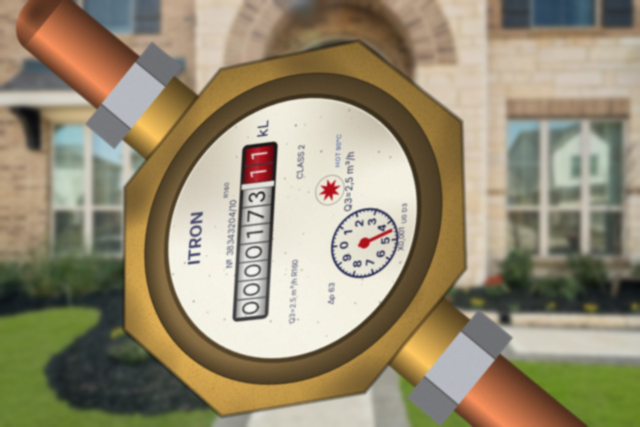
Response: 173.114 kL
